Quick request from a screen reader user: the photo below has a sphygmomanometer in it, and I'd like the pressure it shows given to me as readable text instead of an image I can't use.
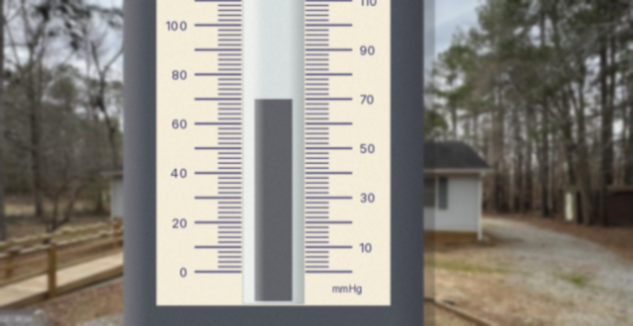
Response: 70 mmHg
